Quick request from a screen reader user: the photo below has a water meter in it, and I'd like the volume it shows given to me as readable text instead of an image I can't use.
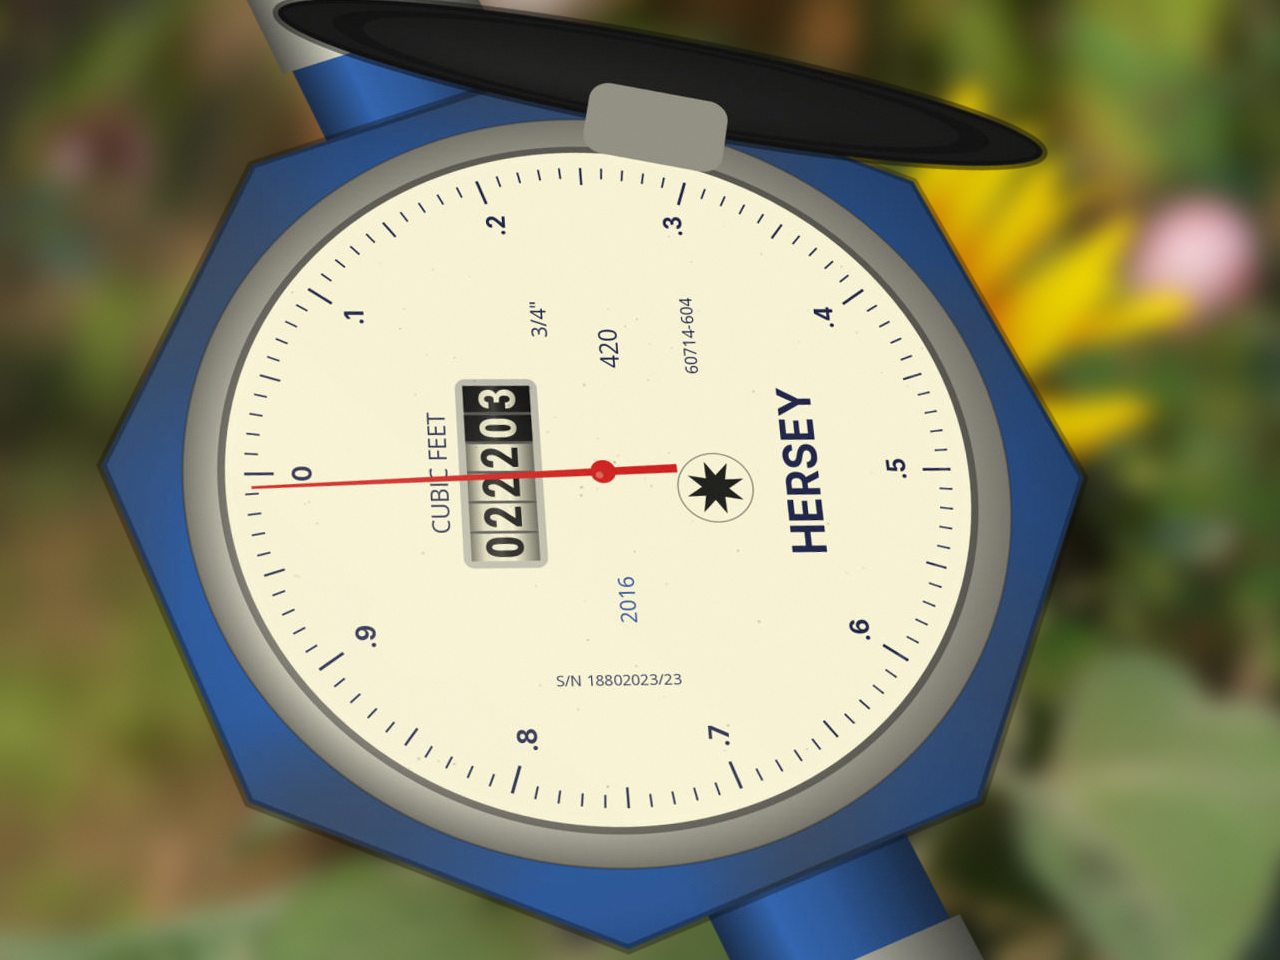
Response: 22202.99 ft³
